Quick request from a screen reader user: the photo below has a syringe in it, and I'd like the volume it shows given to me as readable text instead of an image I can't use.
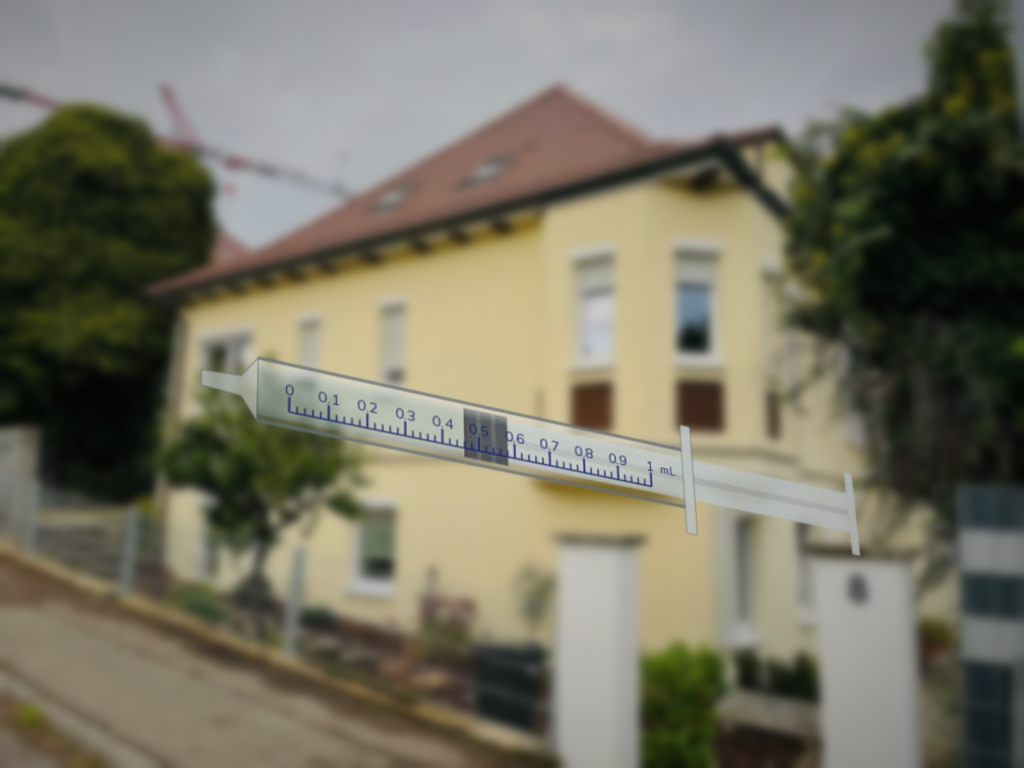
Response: 0.46 mL
